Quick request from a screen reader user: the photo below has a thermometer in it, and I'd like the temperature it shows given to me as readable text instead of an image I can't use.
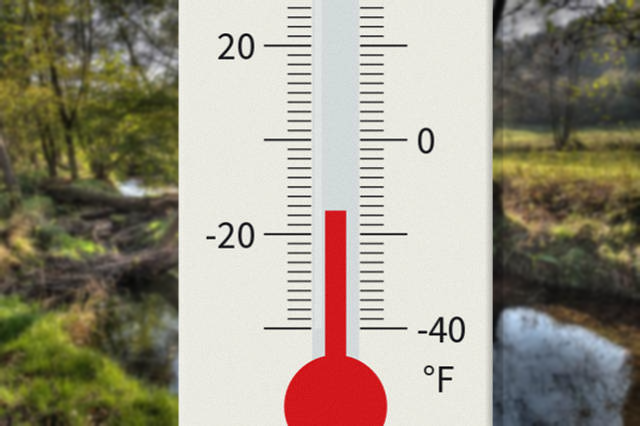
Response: -15 °F
